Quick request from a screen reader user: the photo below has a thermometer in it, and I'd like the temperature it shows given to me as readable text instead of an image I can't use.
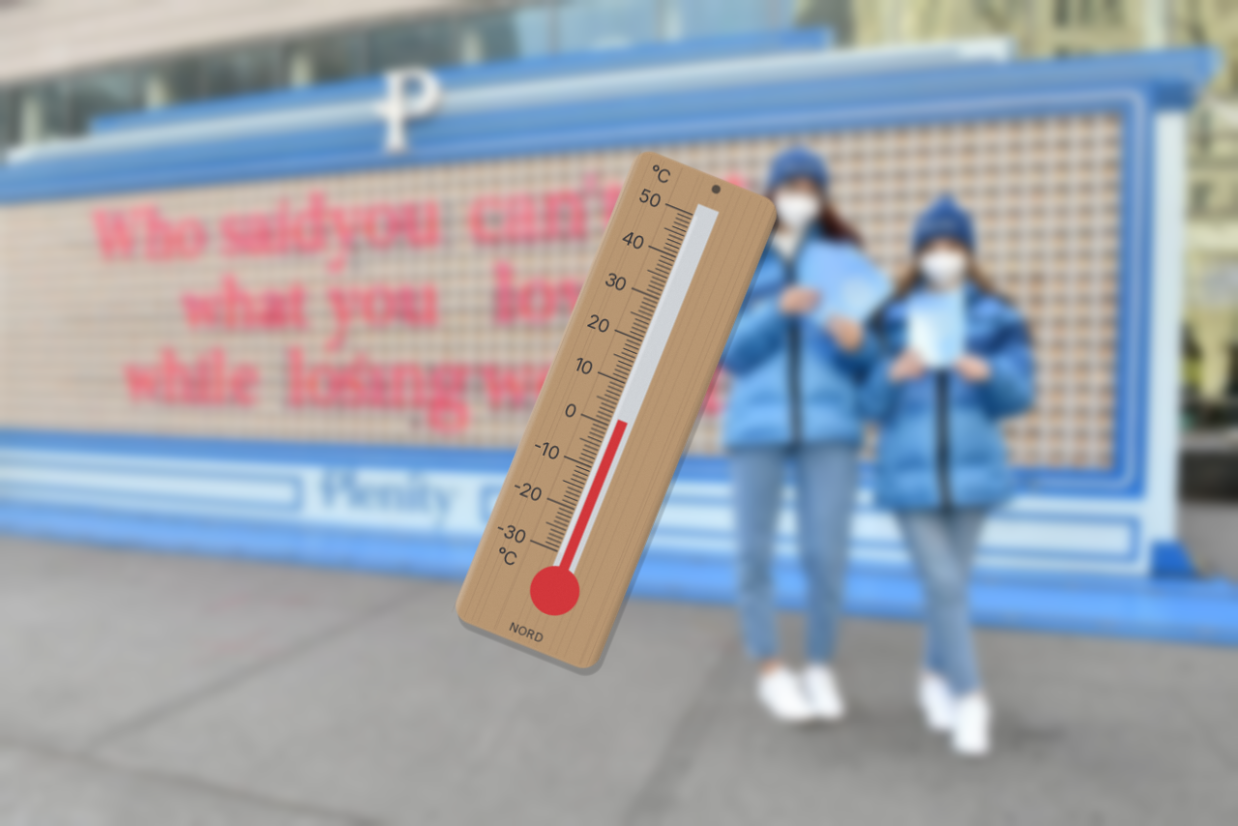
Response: 2 °C
